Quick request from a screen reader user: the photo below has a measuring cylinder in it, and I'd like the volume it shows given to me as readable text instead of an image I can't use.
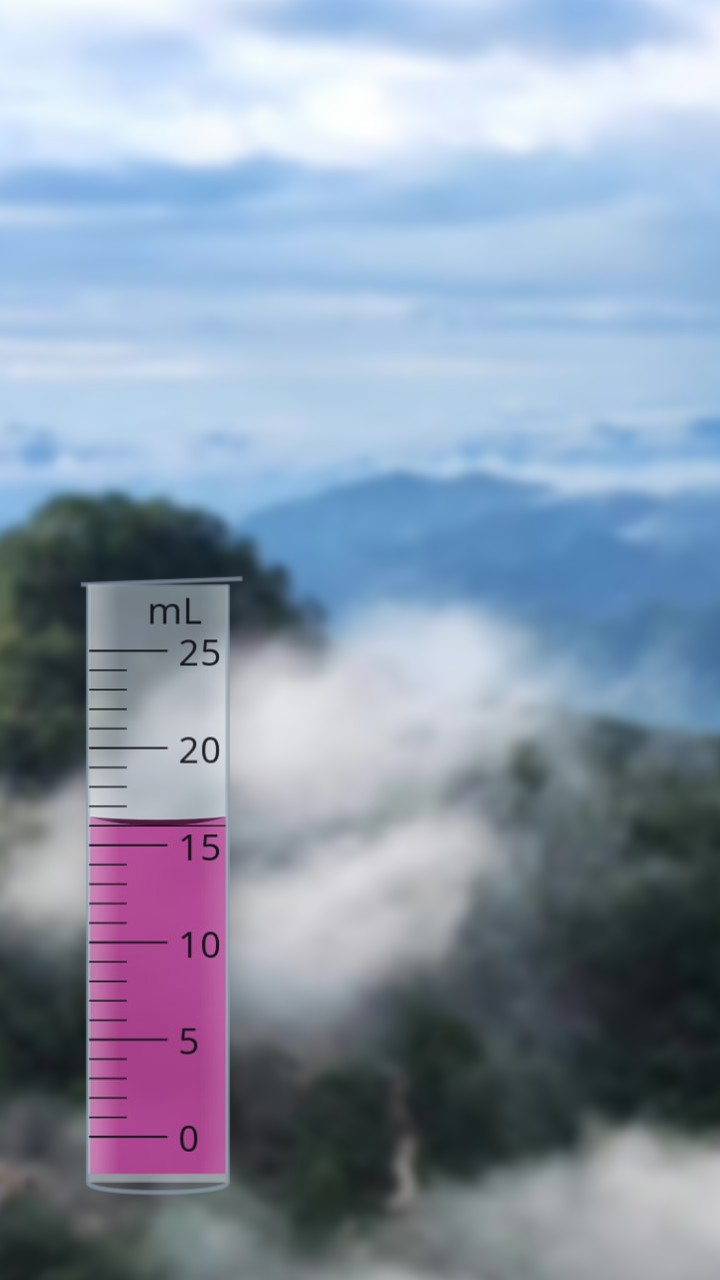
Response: 16 mL
